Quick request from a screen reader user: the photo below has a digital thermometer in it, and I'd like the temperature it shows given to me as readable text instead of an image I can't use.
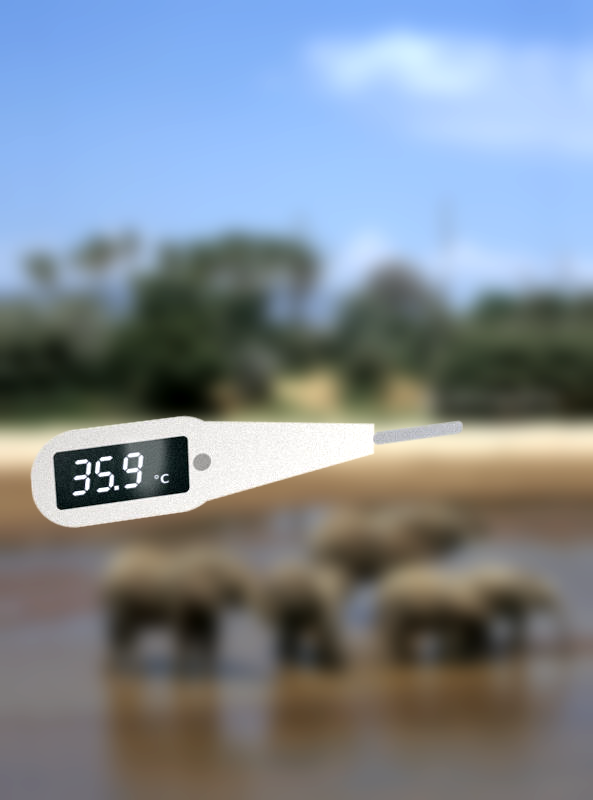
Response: 35.9 °C
